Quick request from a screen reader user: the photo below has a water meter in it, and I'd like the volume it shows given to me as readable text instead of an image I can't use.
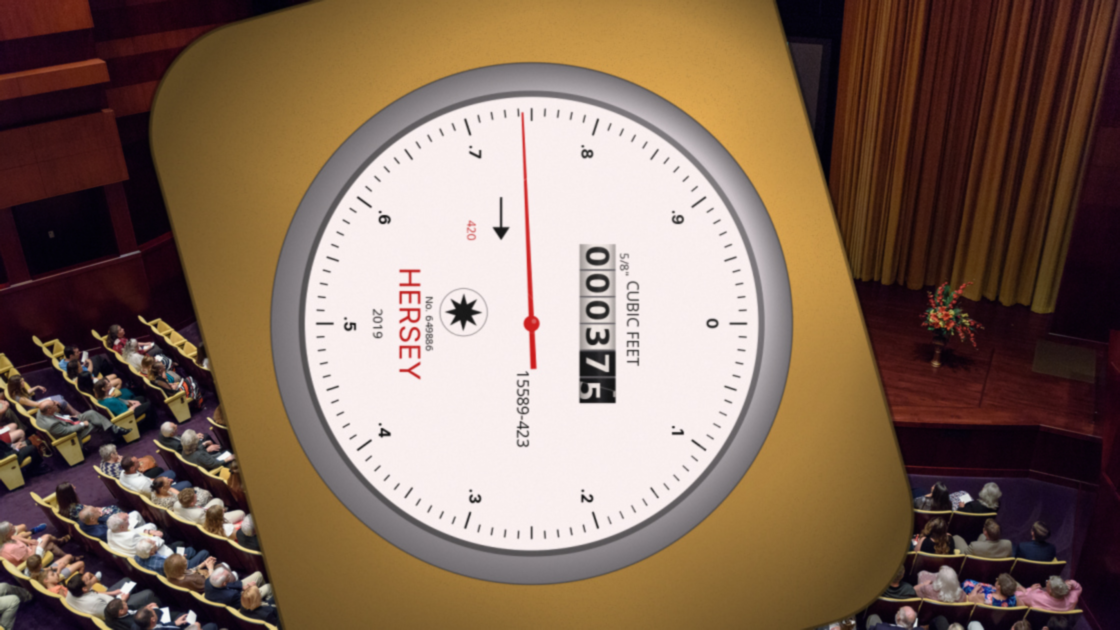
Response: 374.74 ft³
